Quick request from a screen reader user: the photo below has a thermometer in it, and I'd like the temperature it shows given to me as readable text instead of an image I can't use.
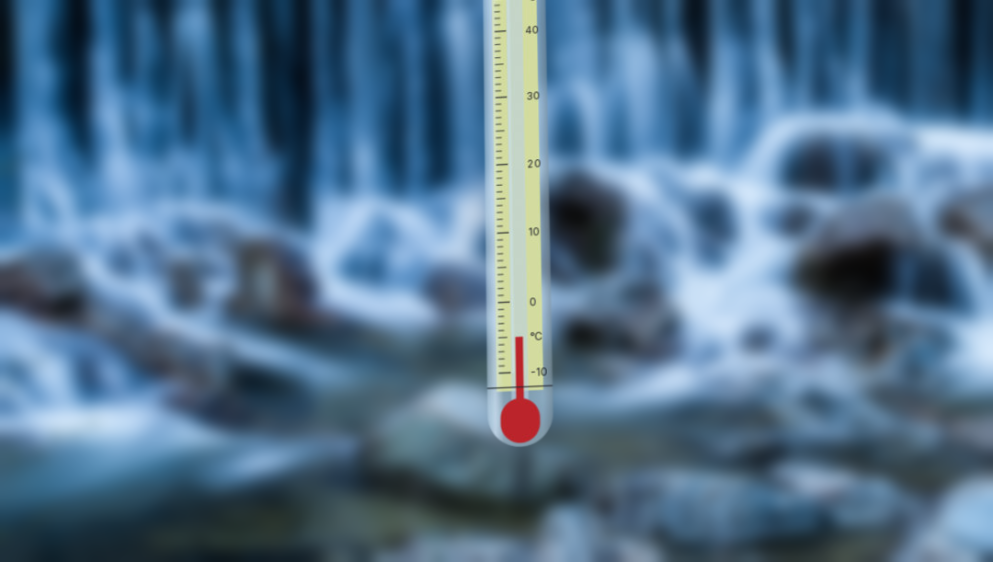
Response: -5 °C
